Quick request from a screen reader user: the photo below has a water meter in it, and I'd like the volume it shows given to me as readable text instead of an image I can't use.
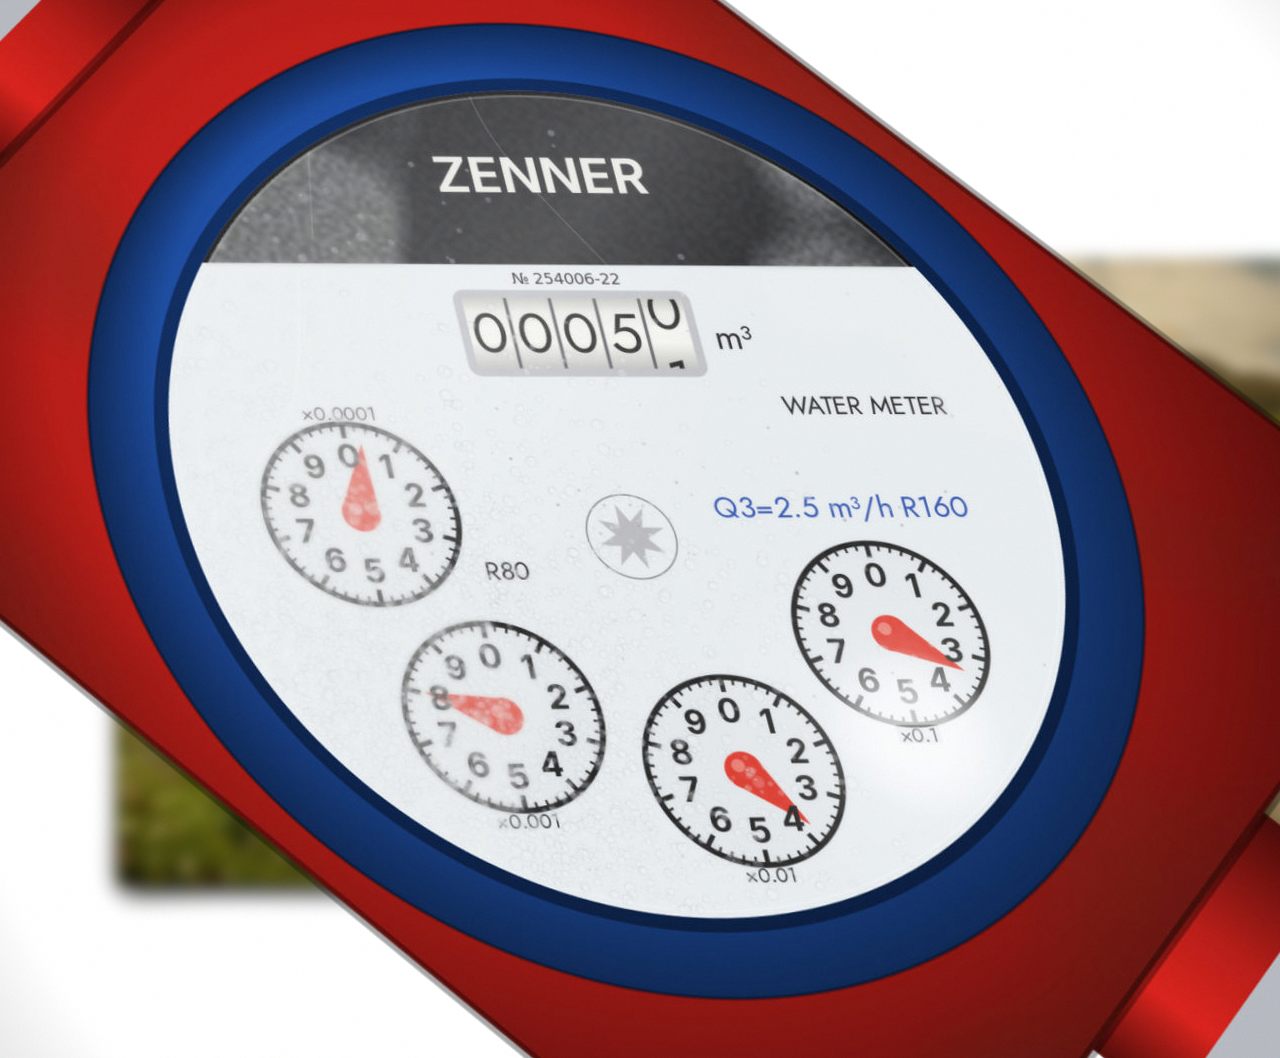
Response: 50.3380 m³
